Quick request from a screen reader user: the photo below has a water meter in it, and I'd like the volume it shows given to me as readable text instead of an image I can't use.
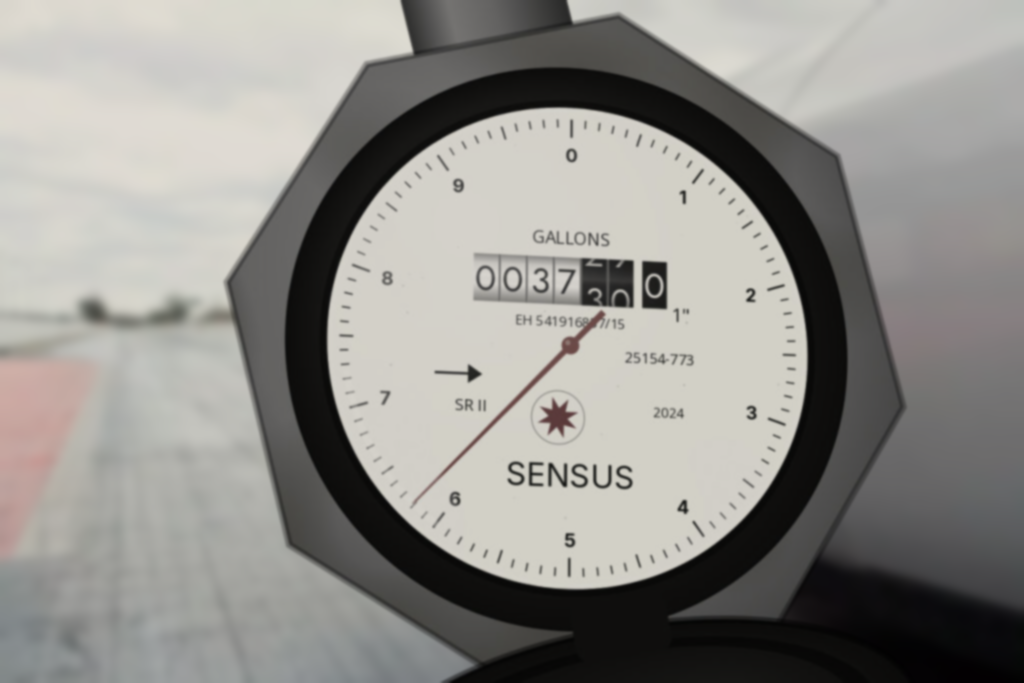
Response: 37296.2 gal
